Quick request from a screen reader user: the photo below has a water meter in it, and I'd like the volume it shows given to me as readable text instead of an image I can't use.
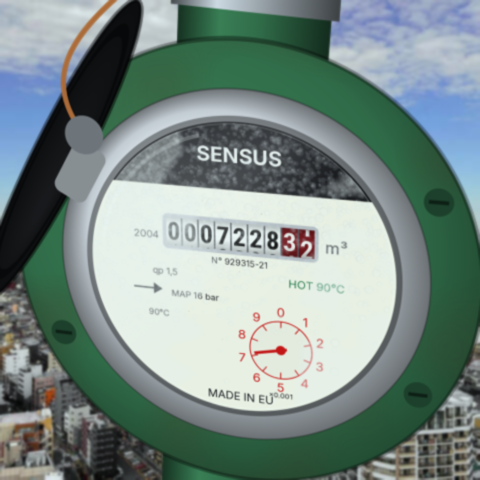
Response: 7228.317 m³
